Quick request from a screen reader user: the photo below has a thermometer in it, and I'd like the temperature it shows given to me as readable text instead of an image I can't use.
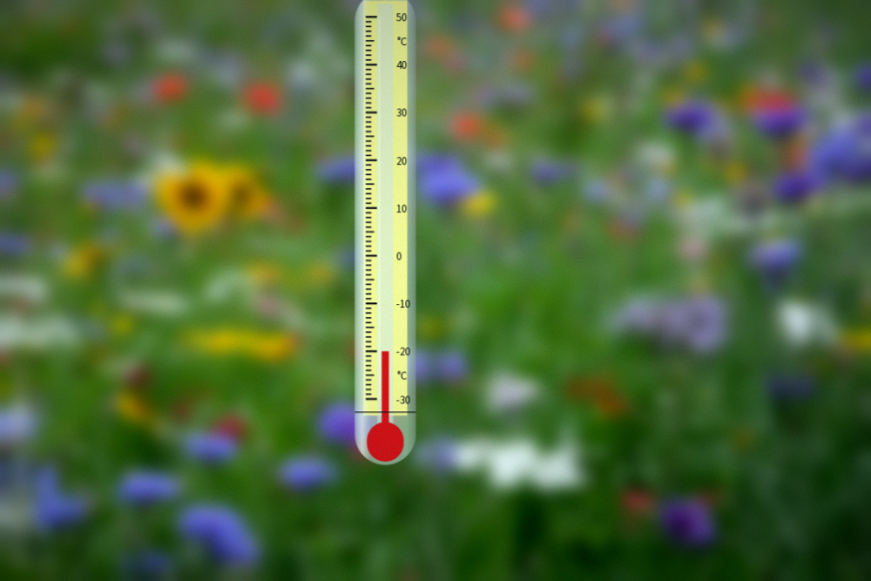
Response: -20 °C
